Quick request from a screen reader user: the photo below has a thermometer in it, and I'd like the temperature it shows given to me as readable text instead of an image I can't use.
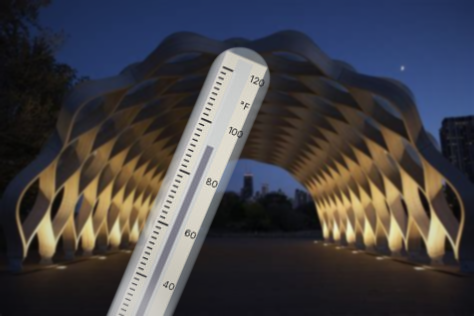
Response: 92 °F
